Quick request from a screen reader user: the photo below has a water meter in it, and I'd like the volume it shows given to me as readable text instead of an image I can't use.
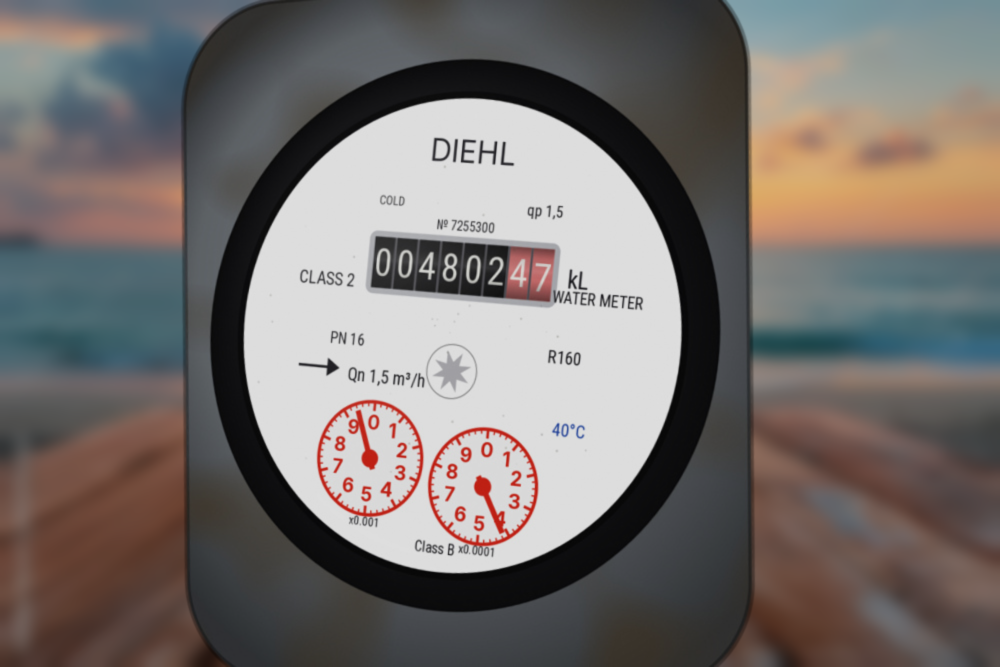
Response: 4802.4694 kL
